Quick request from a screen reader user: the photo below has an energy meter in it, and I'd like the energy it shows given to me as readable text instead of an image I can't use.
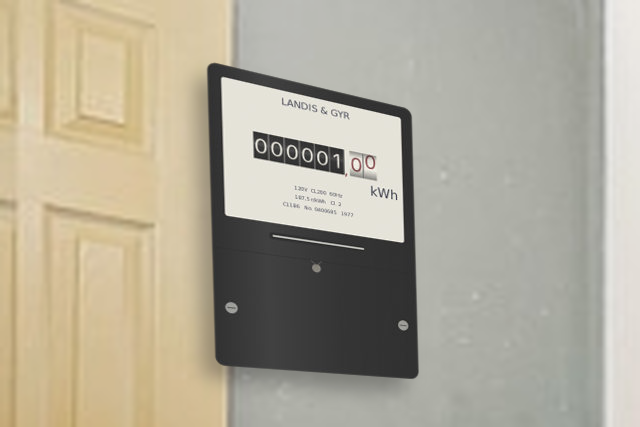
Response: 1.00 kWh
